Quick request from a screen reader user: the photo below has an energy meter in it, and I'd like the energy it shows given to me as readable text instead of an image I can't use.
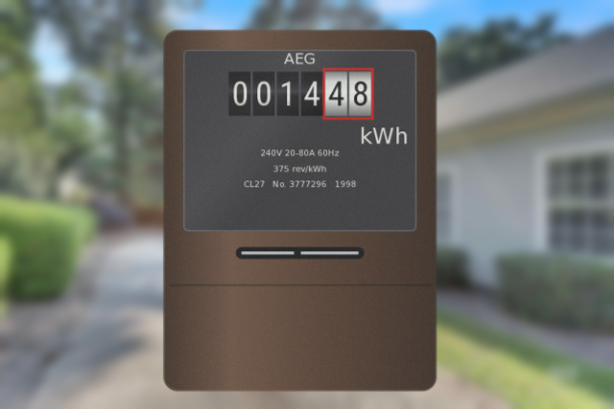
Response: 14.48 kWh
